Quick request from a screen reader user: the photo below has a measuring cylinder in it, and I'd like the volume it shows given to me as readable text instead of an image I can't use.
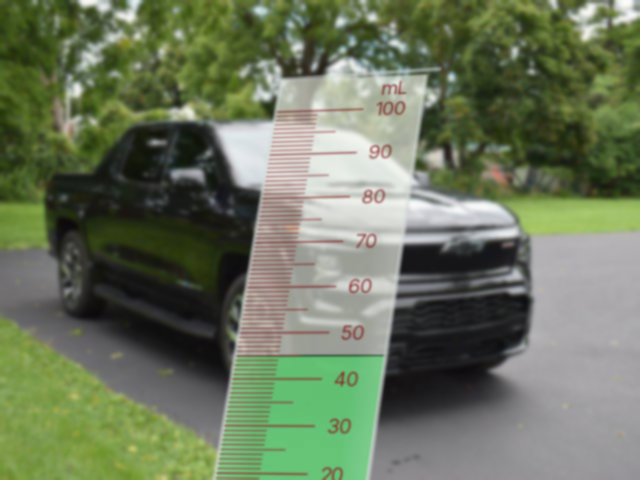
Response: 45 mL
